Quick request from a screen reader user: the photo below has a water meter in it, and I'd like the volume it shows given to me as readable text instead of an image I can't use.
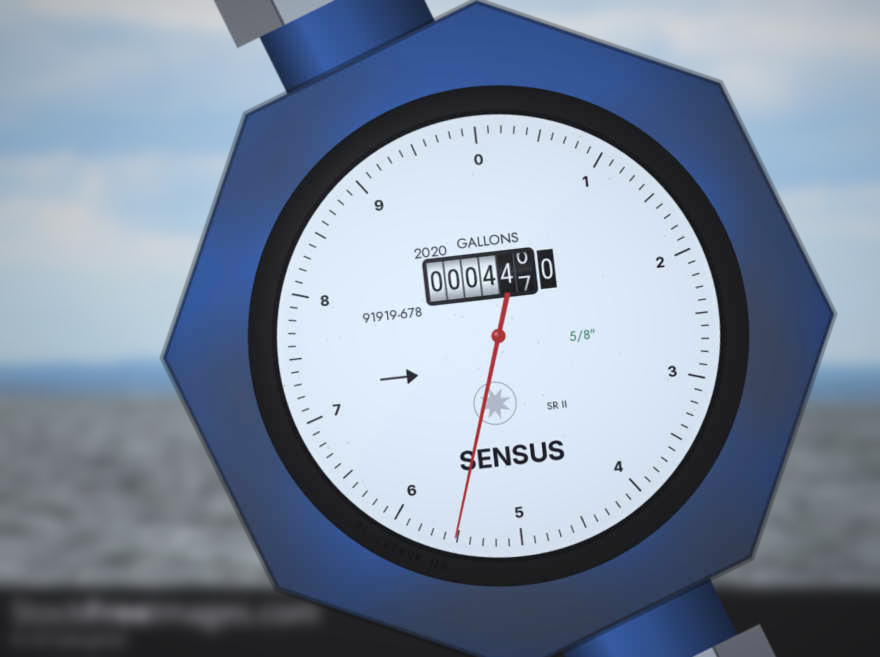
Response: 4465.5 gal
